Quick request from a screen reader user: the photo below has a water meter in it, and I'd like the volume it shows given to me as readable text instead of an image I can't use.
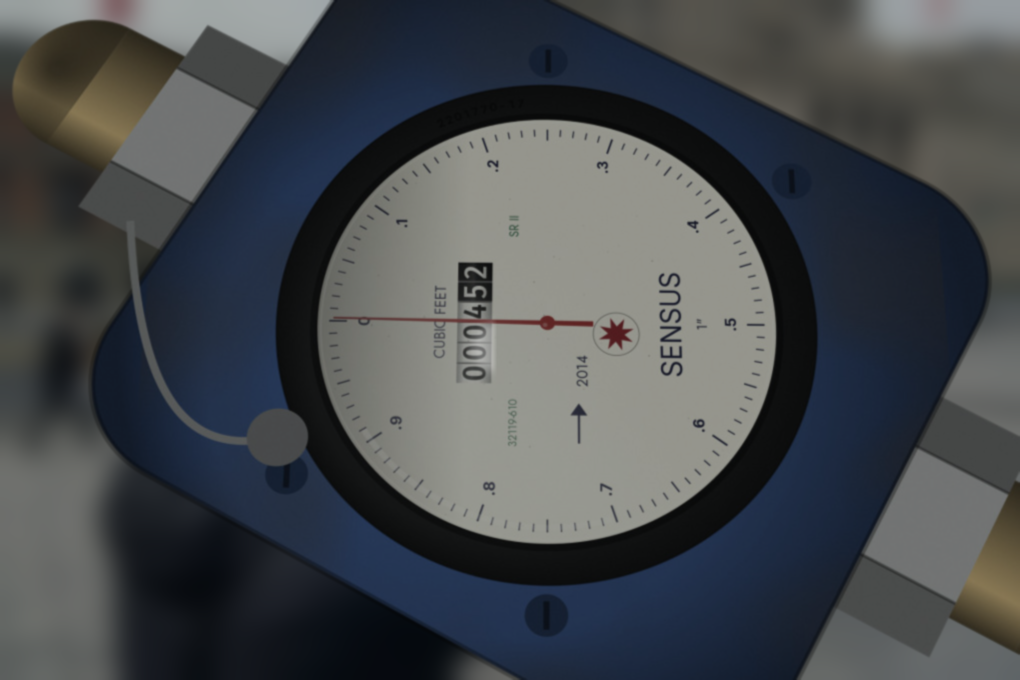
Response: 452.00 ft³
